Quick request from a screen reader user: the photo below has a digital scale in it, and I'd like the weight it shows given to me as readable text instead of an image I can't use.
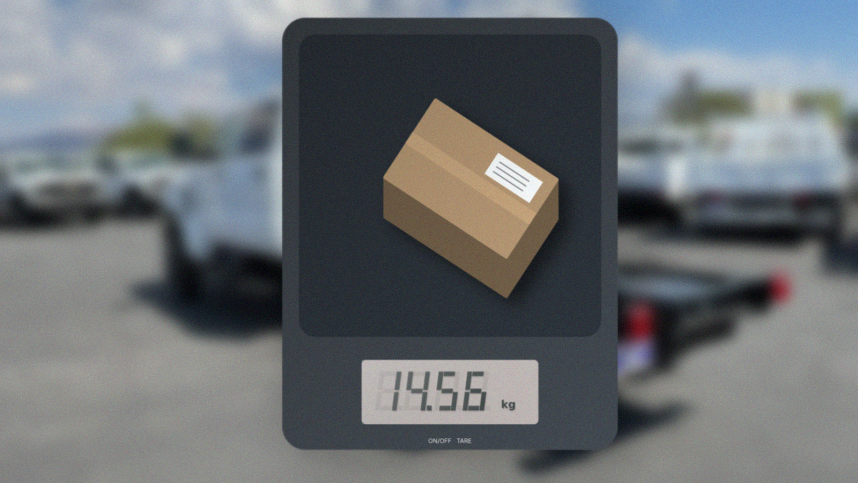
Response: 14.56 kg
